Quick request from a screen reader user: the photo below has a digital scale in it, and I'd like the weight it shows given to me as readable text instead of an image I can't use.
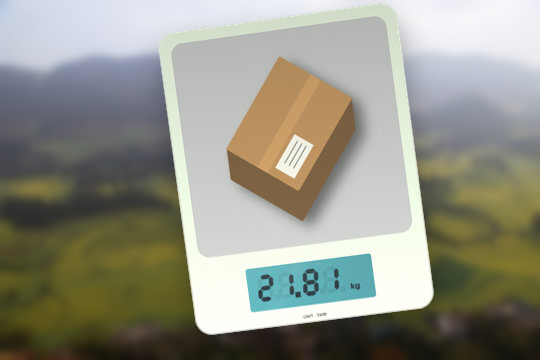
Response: 21.81 kg
